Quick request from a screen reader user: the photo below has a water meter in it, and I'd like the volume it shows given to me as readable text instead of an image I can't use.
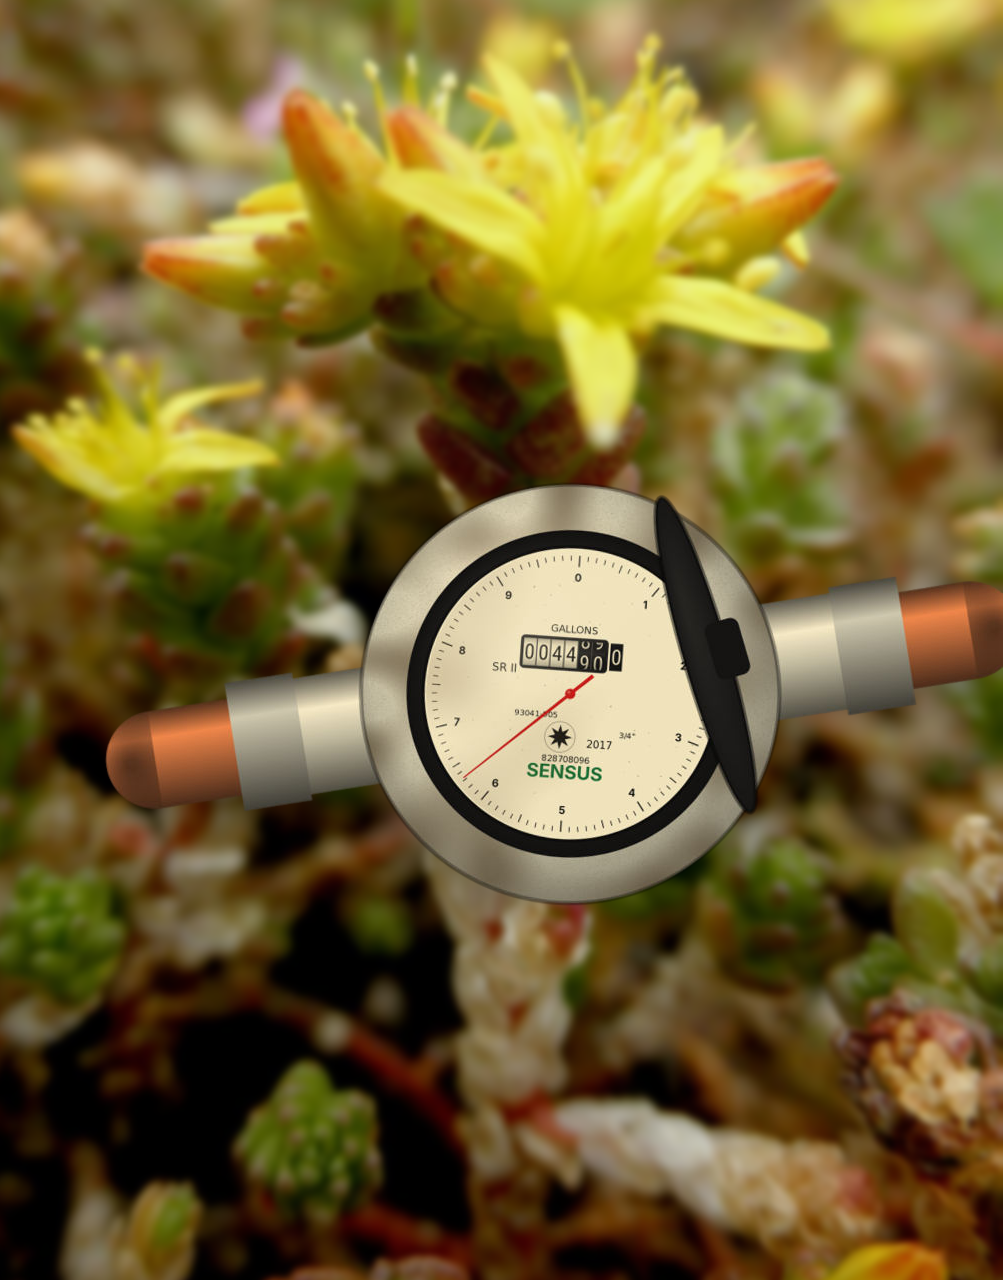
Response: 44896.3 gal
